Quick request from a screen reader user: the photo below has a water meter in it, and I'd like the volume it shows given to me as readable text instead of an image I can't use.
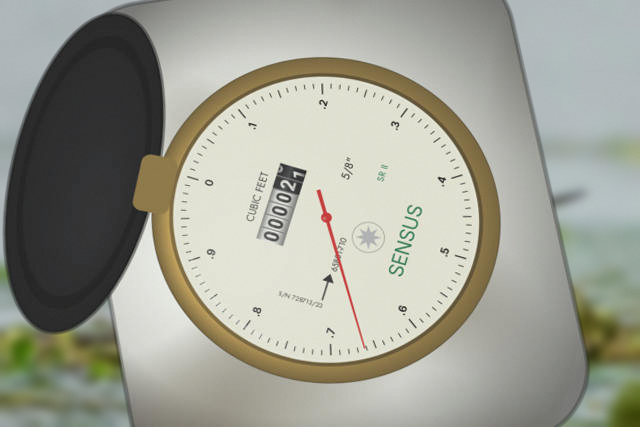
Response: 20.66 ft³
